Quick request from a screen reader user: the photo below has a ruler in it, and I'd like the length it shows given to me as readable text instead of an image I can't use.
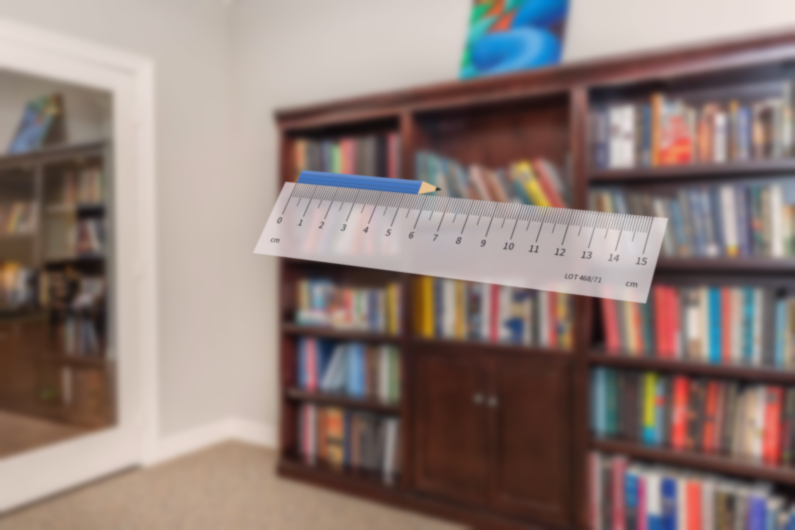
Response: 6.5 cm
